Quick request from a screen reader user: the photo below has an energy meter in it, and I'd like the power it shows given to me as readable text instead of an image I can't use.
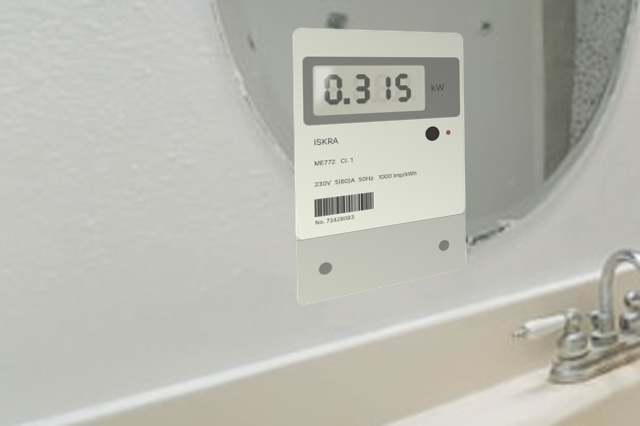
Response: 0.315 kW
